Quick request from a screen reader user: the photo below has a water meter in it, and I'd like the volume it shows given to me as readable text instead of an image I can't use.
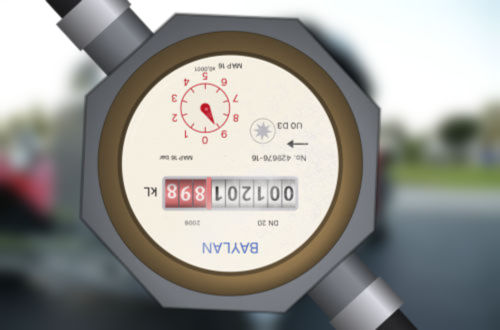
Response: 1201.8979 kL
